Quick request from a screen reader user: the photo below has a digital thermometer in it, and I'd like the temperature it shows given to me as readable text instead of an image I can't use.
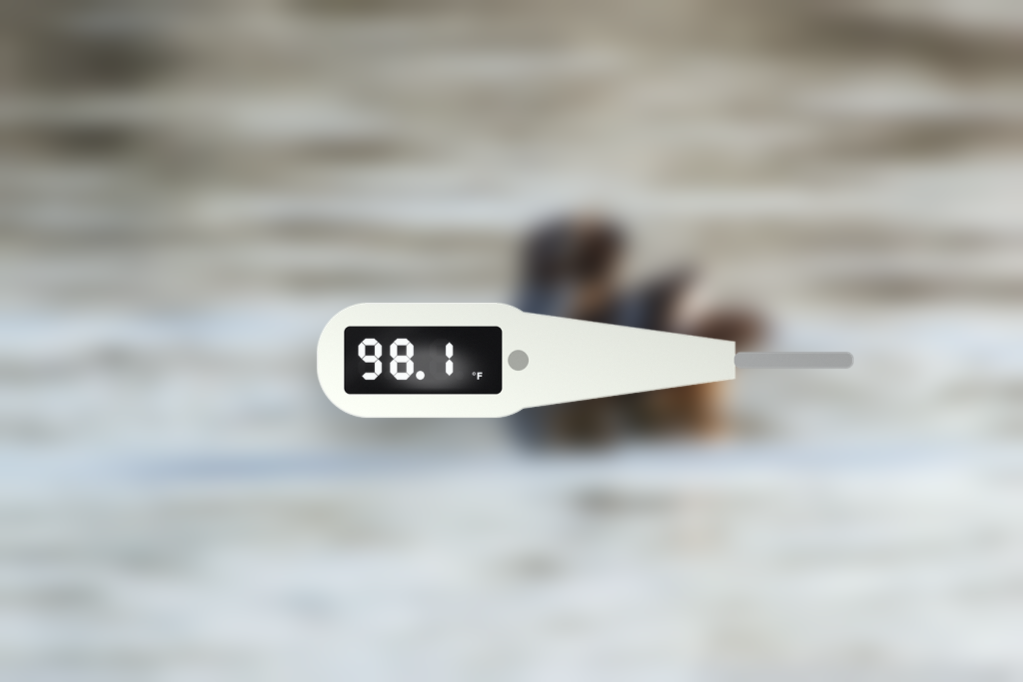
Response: 98.1 °F
